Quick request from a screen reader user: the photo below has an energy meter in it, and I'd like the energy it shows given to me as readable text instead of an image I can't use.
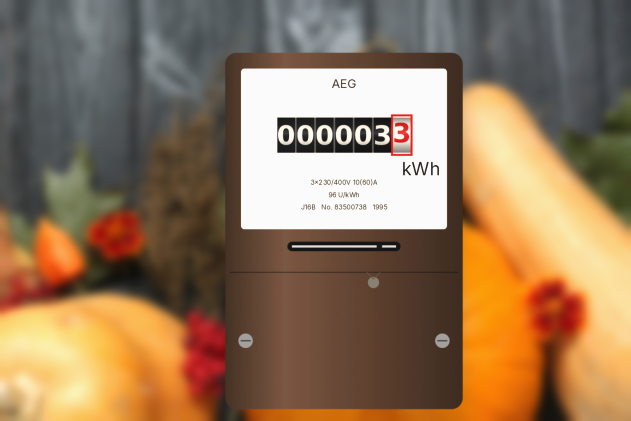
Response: 3.3 kWh
